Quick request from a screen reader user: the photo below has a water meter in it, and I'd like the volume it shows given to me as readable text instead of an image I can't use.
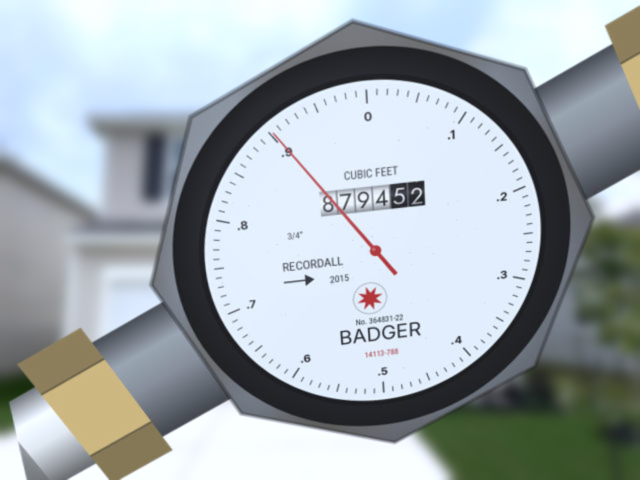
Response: 879451.90 ft³
